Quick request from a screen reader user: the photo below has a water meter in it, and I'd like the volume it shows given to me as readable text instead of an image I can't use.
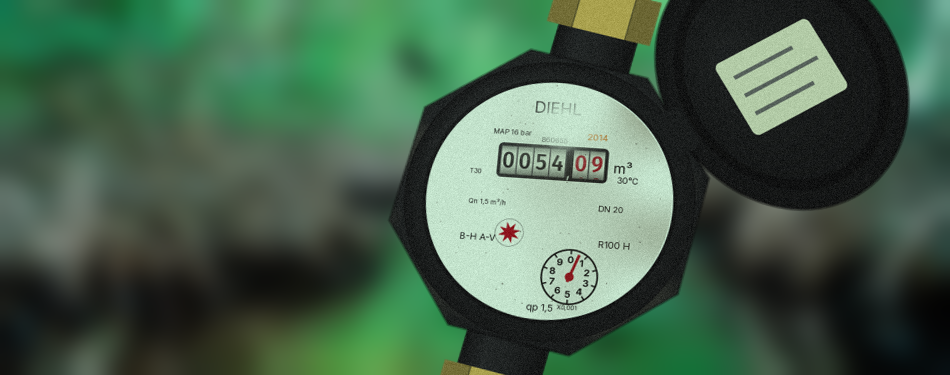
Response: 54.090 m³
